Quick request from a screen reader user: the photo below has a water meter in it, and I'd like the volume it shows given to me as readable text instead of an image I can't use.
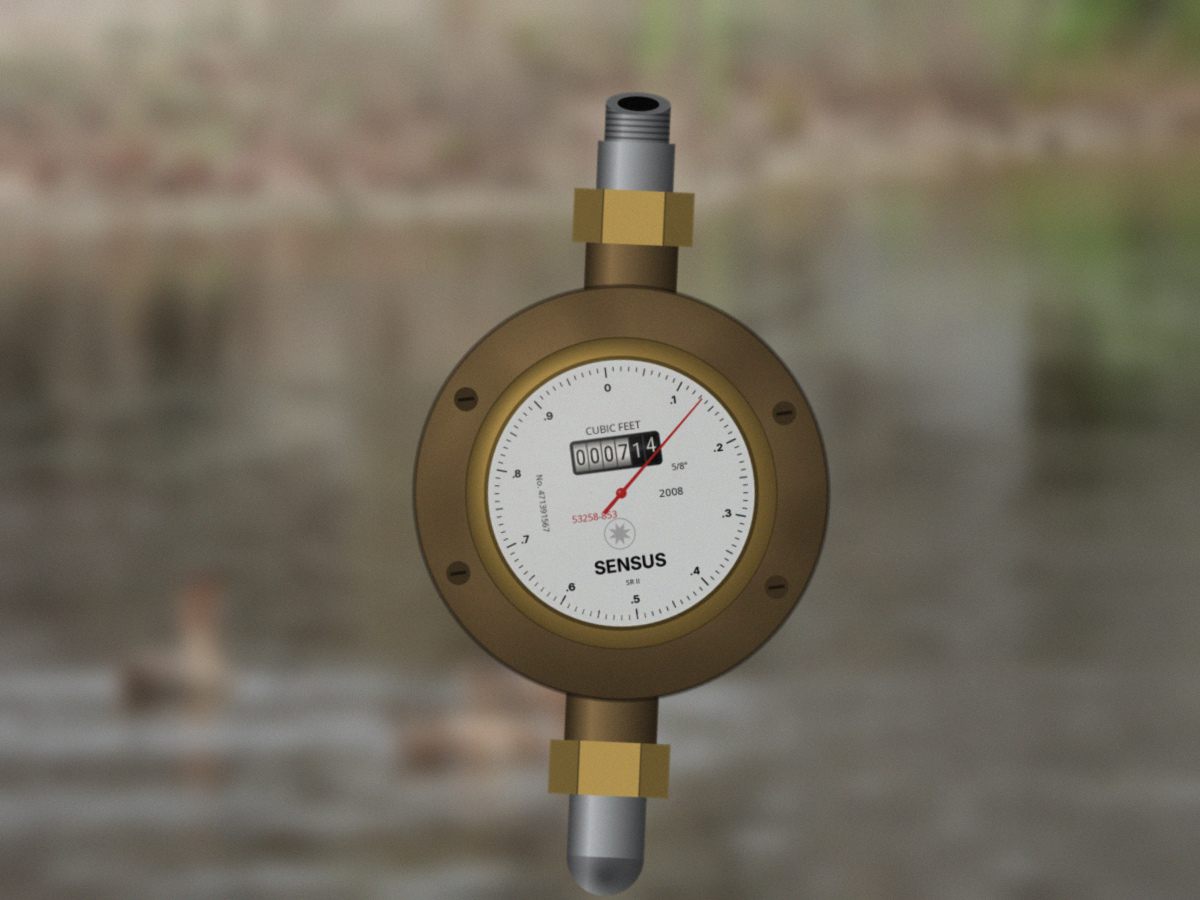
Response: 714.13 ft³
